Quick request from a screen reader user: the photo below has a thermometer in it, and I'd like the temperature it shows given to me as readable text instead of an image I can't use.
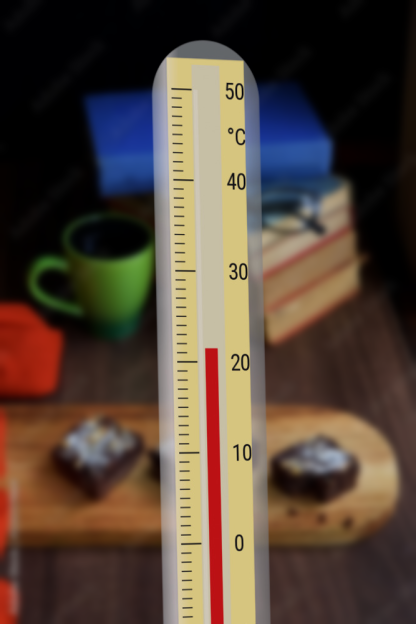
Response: 21.5 °C
